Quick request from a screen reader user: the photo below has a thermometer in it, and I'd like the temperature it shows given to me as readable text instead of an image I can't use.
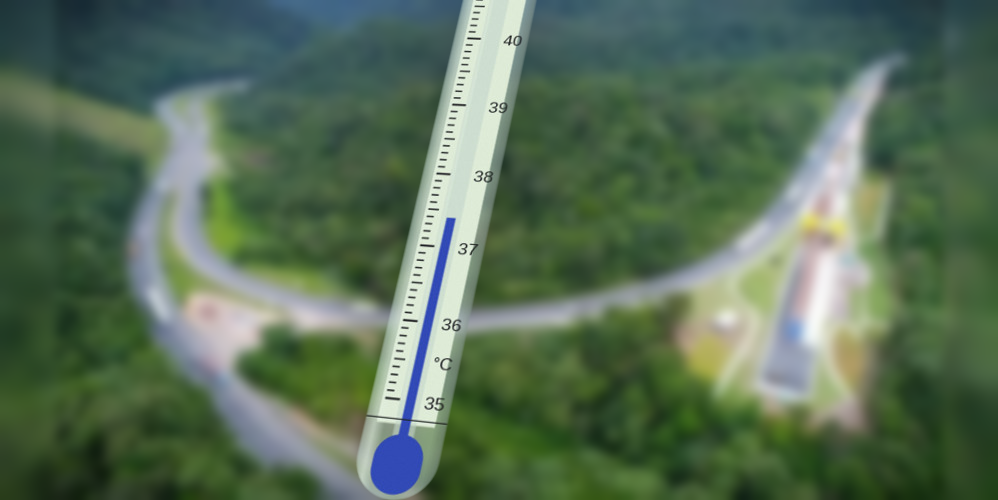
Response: 37.4 °C
